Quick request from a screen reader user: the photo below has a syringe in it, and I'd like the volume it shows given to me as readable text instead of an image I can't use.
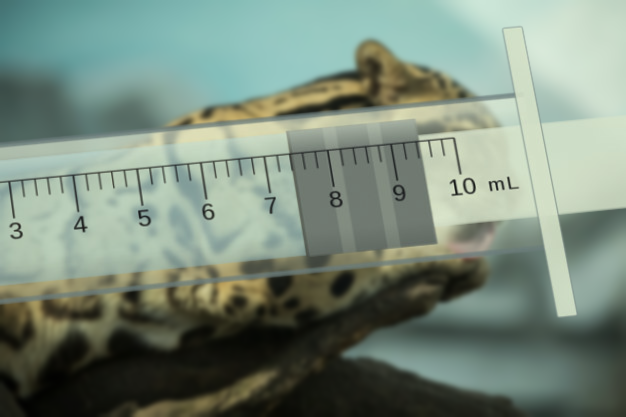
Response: 7.4 mL
